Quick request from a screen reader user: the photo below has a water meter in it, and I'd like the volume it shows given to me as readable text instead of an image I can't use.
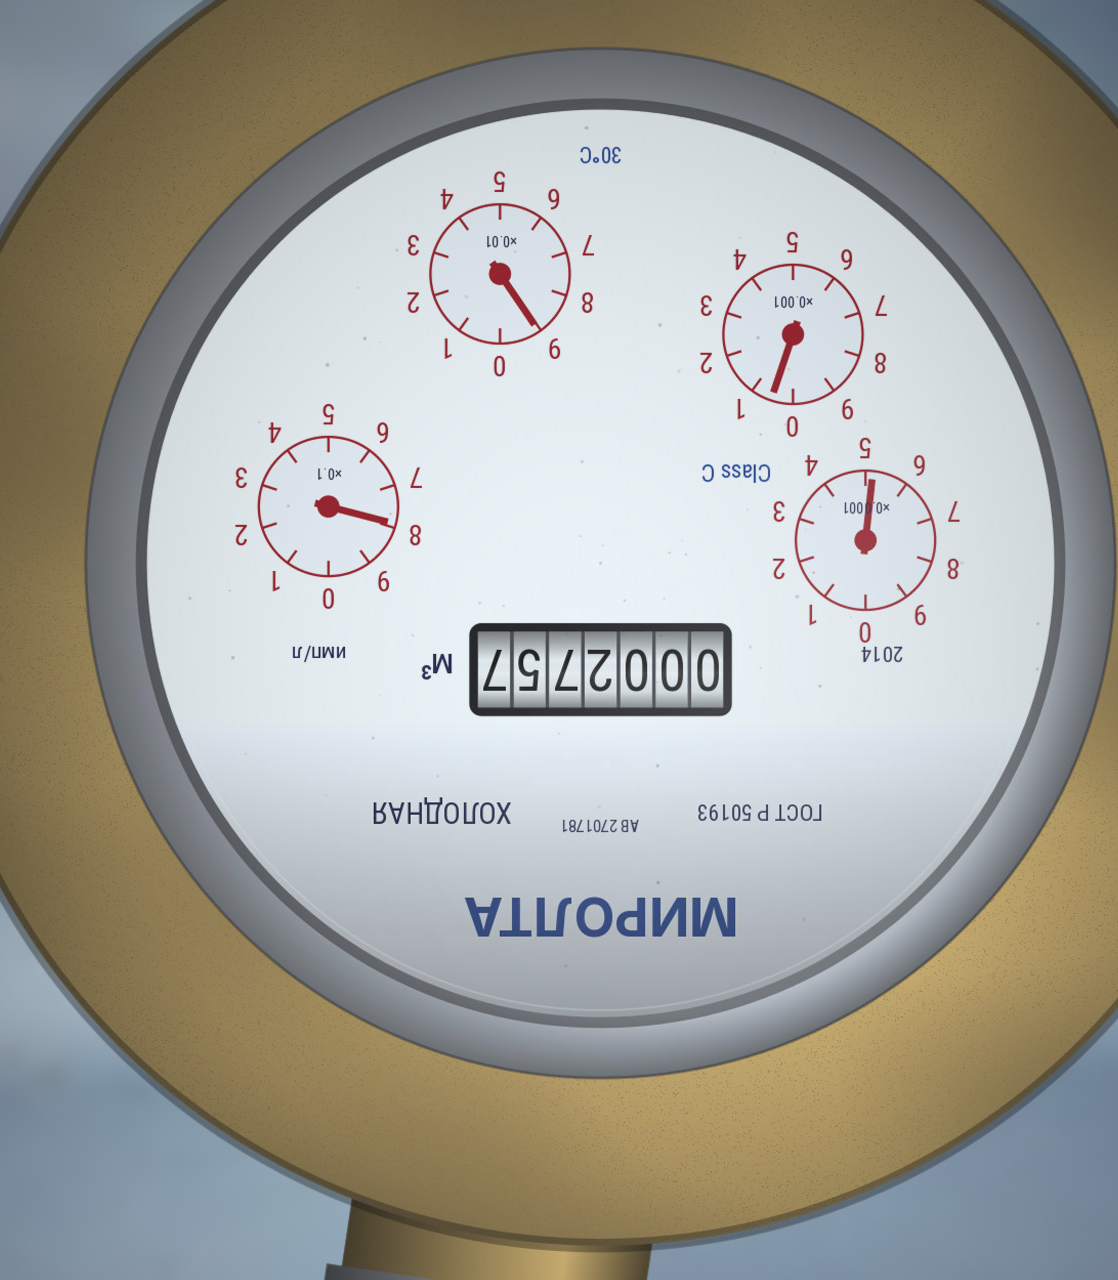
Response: 2757.7905 m³
